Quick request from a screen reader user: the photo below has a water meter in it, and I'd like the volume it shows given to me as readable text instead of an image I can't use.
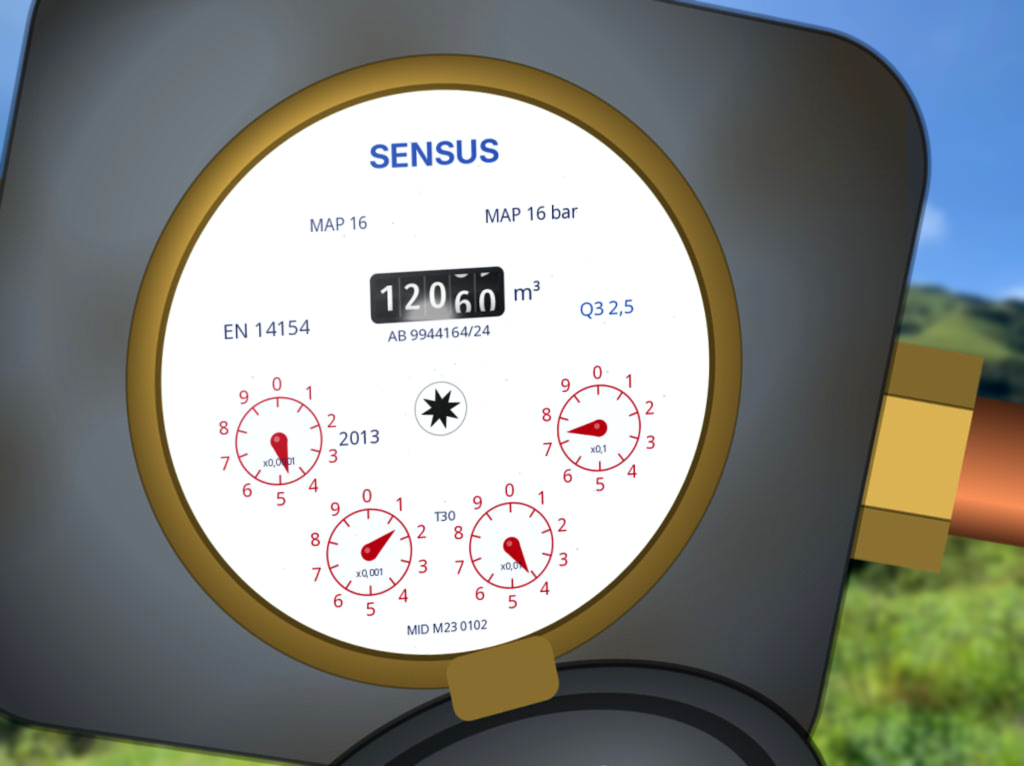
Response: 12059.7414 m³
